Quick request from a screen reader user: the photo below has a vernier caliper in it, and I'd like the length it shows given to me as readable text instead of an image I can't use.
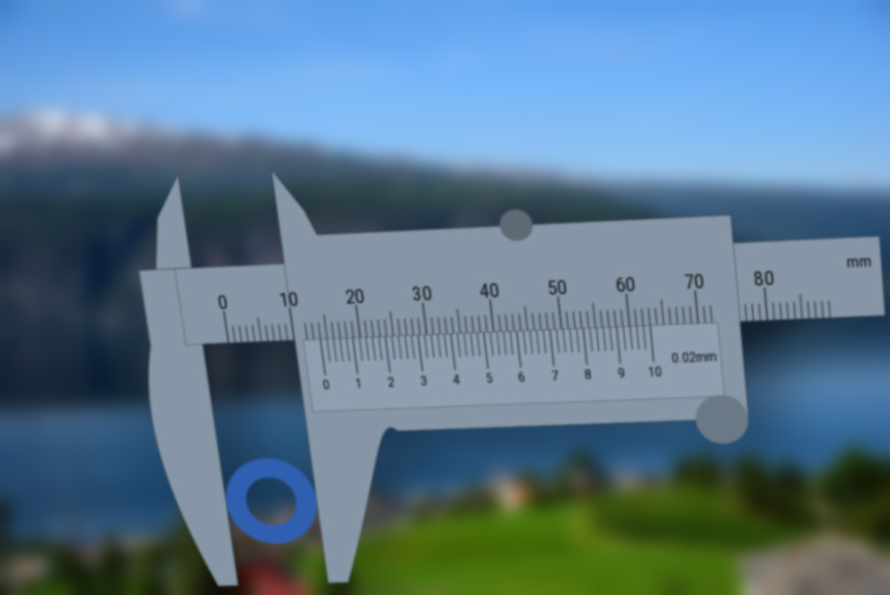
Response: 14.0 mm
